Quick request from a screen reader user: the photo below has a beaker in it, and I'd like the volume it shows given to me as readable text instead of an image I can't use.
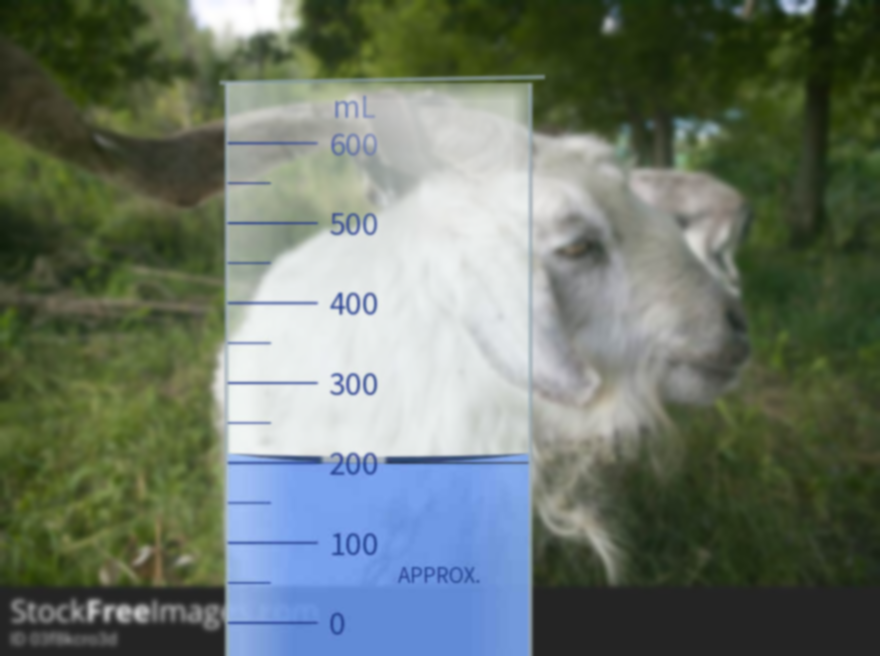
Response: 200 mL
